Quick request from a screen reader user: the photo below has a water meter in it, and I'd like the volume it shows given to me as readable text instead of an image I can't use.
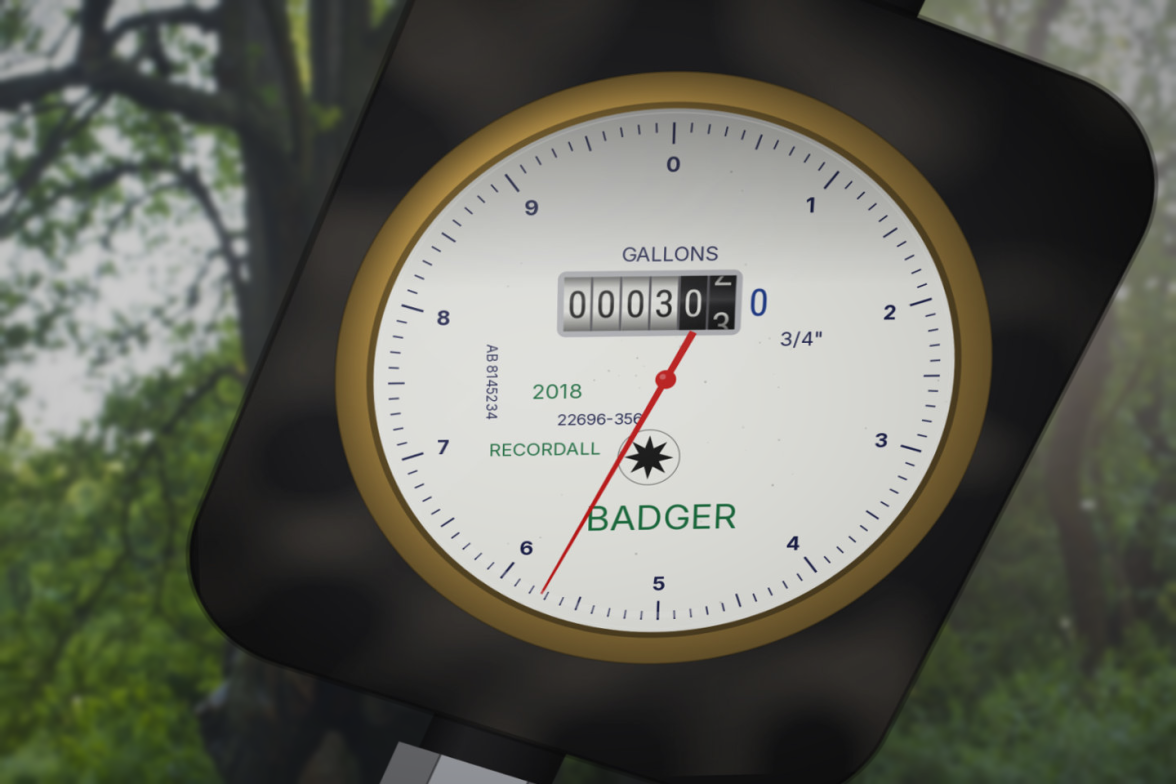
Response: 3025.7 gal
